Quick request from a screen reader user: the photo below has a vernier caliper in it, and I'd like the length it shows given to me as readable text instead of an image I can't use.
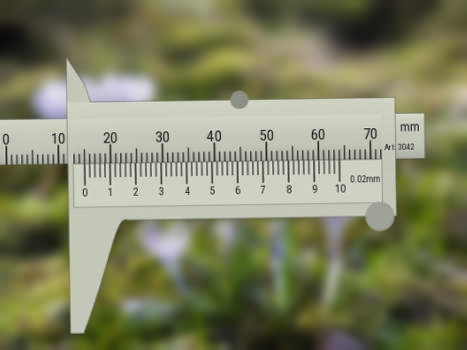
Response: 15.0 mm
